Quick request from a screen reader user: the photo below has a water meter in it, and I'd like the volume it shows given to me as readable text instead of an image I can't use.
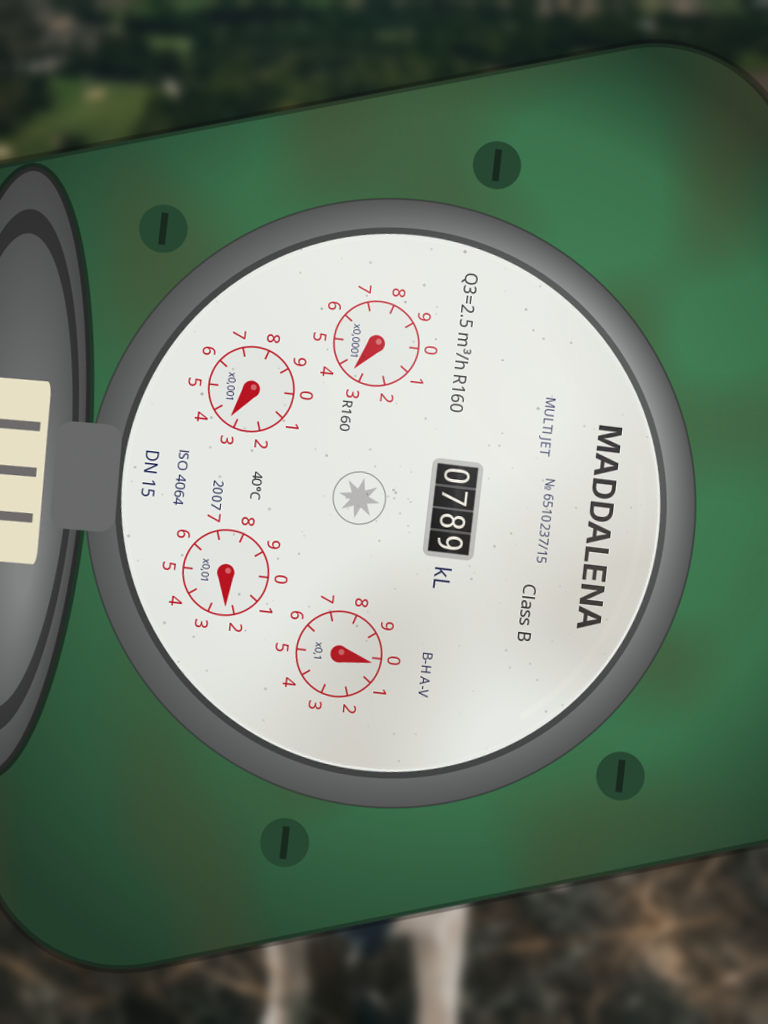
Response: 789.0233 kL
